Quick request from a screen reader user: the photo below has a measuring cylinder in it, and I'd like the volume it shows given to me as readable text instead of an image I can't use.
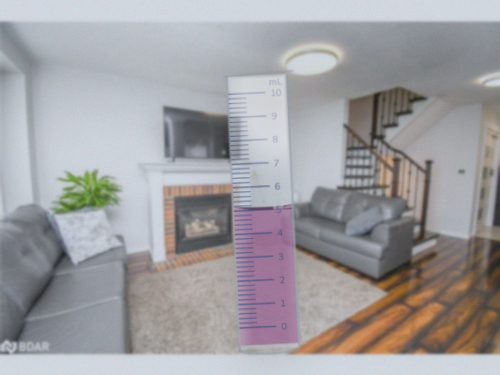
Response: 5 mL
